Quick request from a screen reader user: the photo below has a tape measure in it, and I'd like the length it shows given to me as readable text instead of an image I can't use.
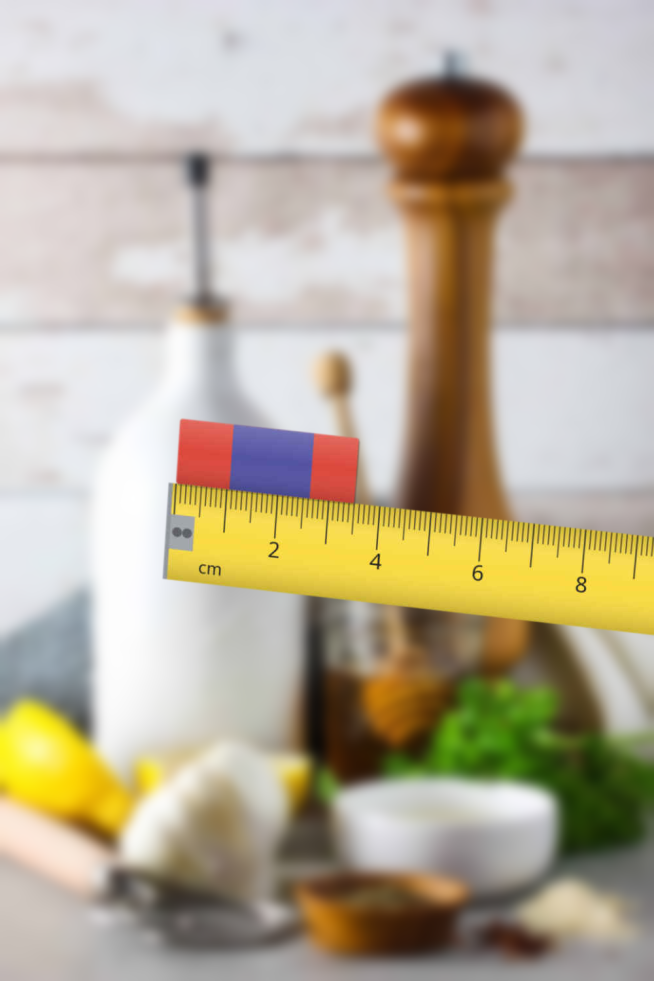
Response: 3.5 cm
